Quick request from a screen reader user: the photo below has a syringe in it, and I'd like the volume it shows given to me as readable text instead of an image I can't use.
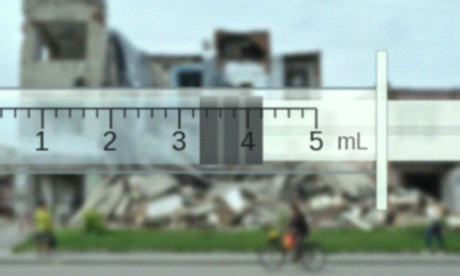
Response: 3.3 mL
